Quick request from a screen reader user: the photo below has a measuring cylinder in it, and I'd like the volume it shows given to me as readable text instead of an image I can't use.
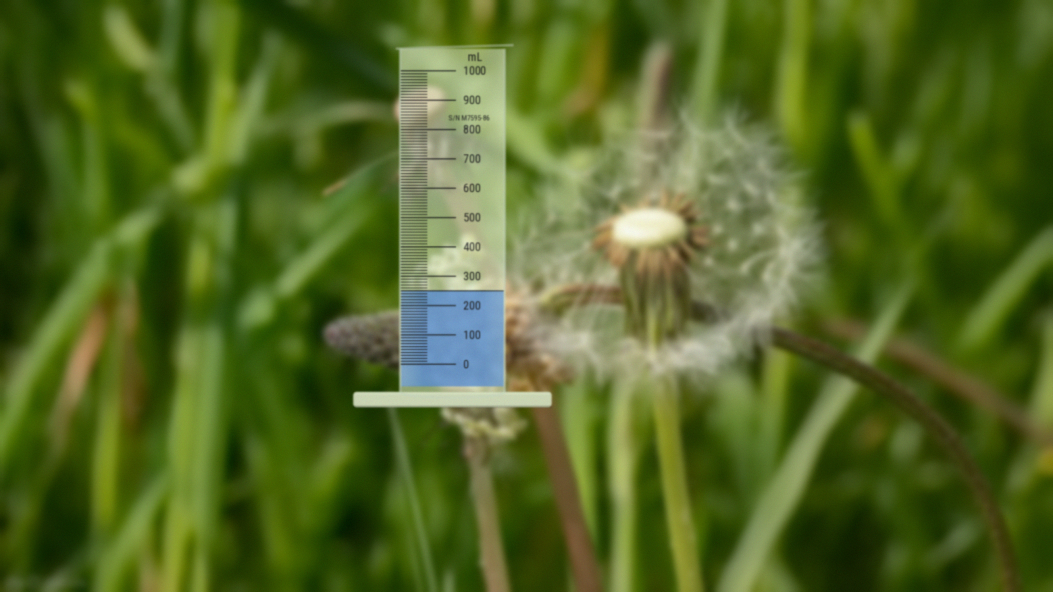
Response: 250 mL
